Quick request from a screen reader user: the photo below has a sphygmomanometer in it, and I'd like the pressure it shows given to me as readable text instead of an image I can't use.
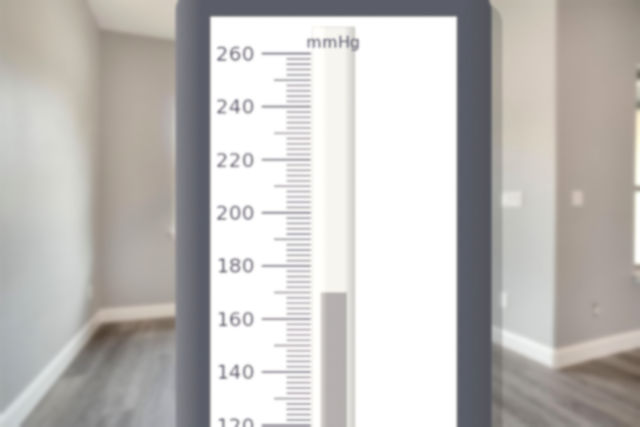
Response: 170 mmHg
